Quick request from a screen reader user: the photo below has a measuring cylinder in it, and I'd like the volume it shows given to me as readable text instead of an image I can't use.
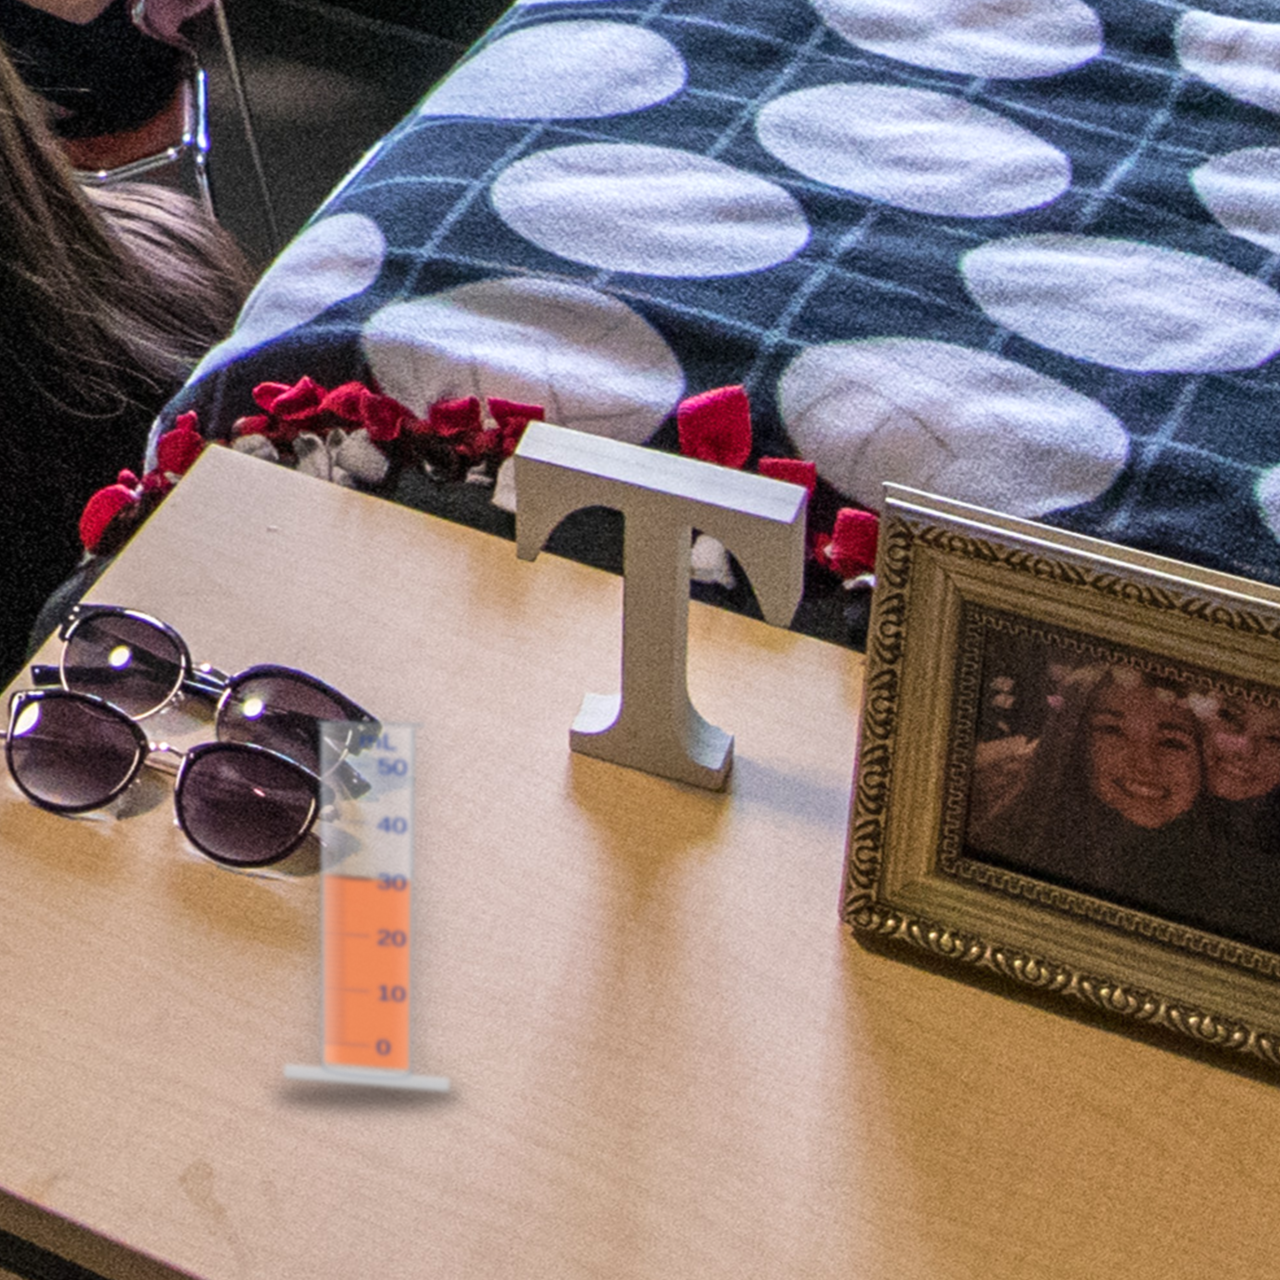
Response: 30 mL
